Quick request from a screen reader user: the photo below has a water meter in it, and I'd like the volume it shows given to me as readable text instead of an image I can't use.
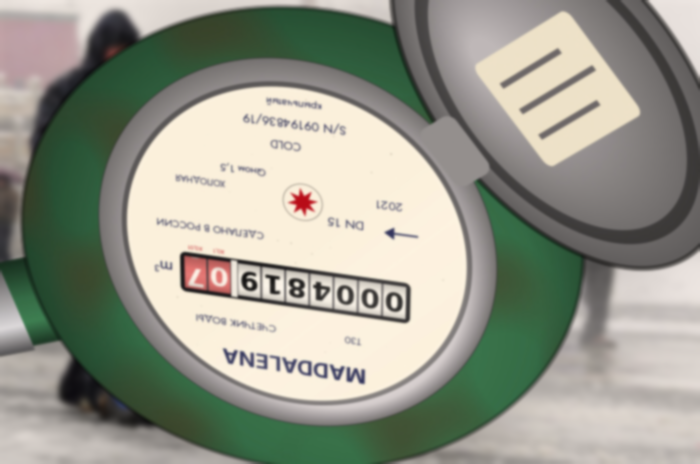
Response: 4819.07 m³
